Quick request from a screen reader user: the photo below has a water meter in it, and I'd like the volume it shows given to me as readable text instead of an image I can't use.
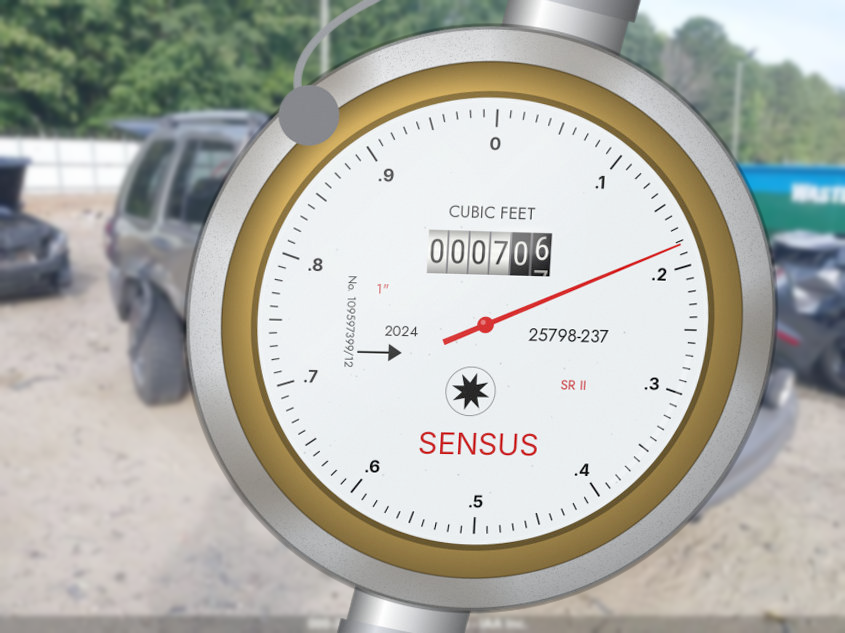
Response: 706.18 ft³
